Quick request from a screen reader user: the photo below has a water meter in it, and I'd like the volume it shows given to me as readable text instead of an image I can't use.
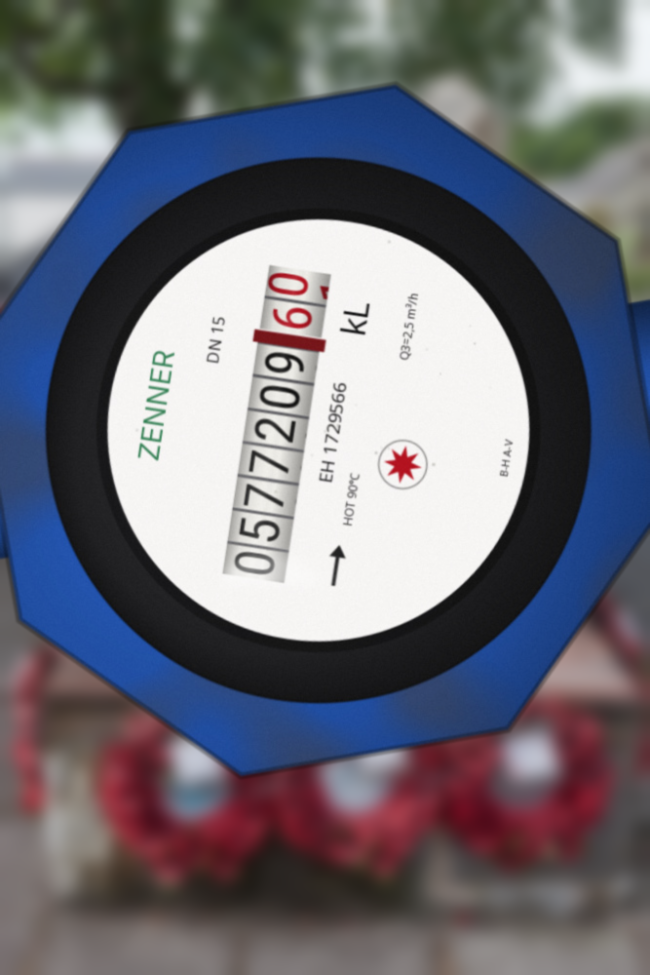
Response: 577209.60 kL
